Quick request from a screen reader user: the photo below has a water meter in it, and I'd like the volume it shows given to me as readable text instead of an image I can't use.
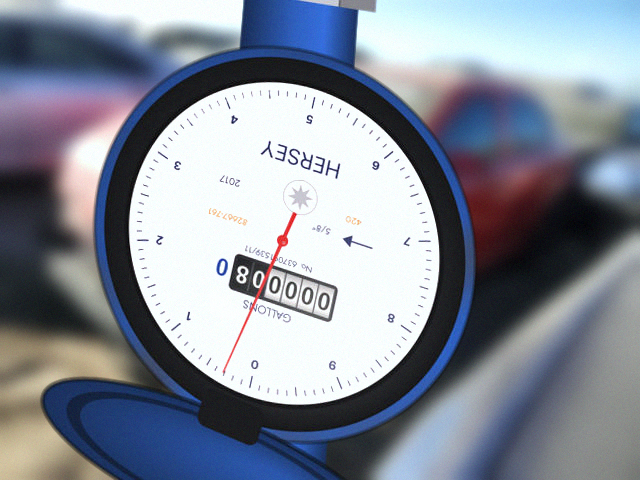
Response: 80.3 gal
